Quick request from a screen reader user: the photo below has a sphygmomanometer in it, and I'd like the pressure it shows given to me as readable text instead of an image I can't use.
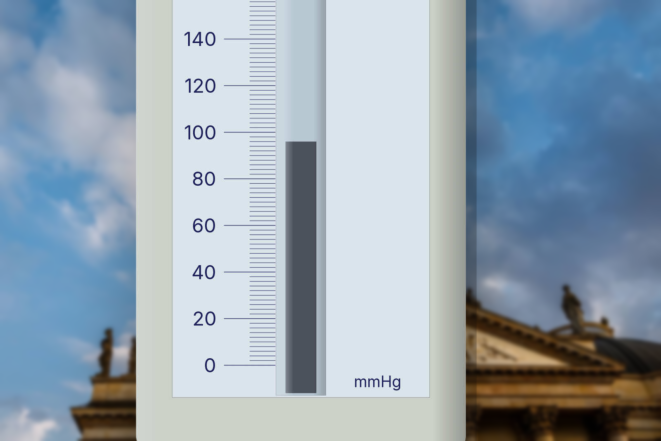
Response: 96 mmHg
